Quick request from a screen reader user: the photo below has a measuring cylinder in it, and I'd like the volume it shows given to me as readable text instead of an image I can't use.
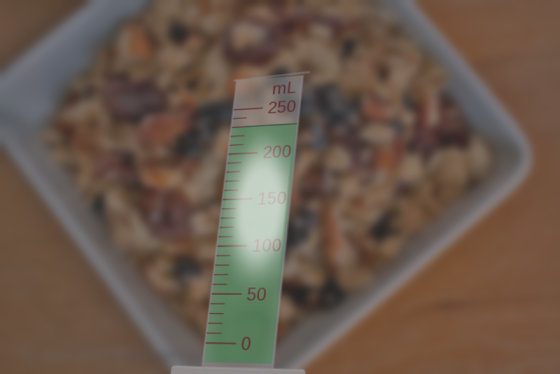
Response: 230 mL
